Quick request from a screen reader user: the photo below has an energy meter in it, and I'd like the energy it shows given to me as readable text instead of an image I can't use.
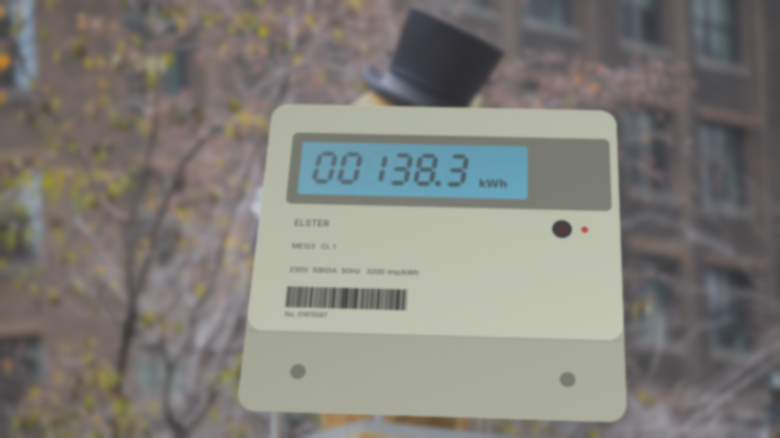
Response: 138.3 kWh
